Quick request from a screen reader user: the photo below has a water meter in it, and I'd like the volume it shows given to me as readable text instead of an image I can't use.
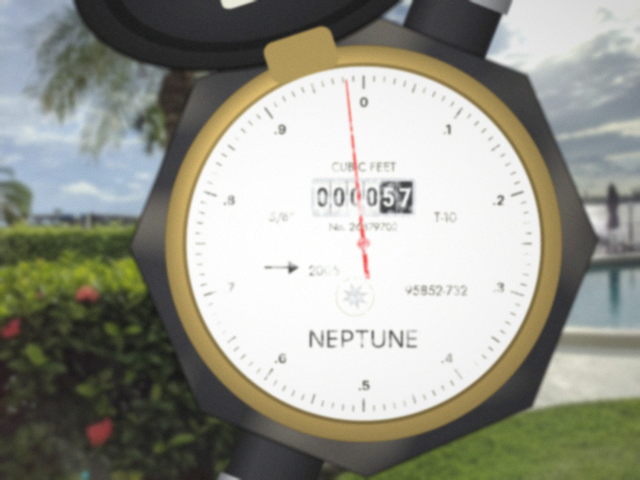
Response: 56.98 ft³
